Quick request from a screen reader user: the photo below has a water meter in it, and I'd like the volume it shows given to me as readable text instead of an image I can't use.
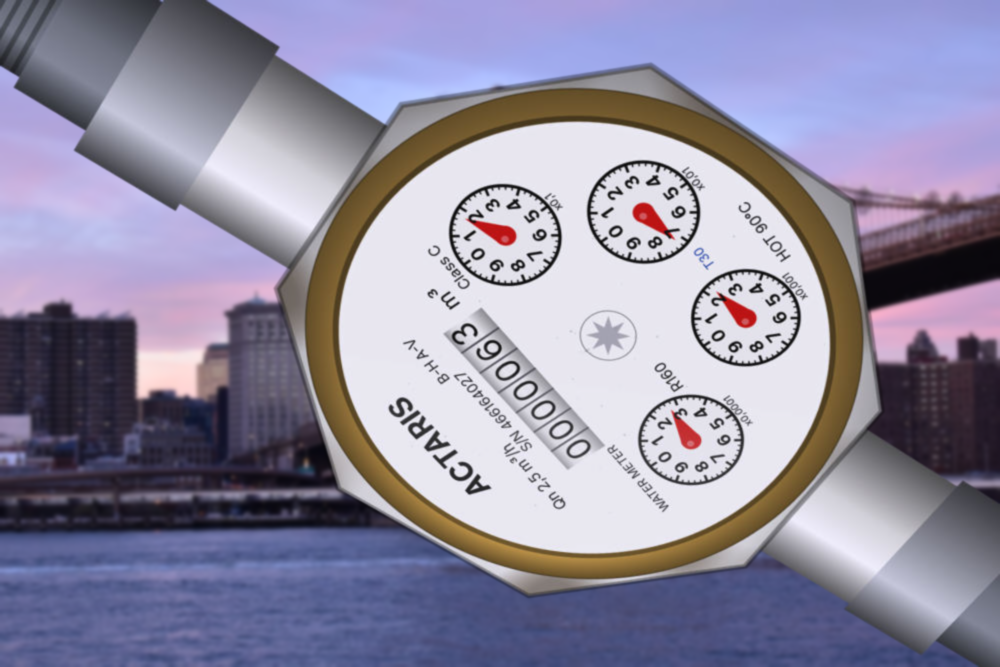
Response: 63.1722 m³
